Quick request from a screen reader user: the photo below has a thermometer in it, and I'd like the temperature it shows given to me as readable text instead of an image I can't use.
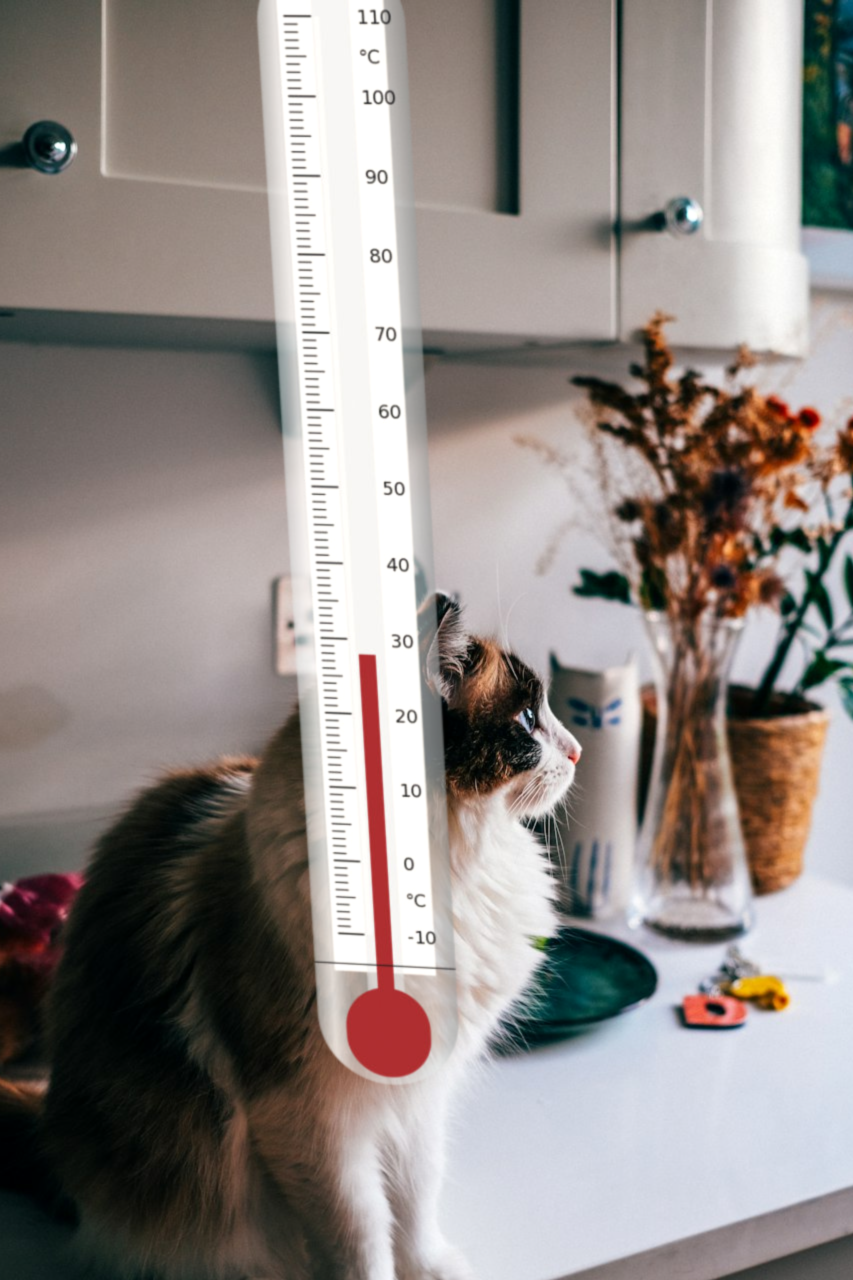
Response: 28 °C
